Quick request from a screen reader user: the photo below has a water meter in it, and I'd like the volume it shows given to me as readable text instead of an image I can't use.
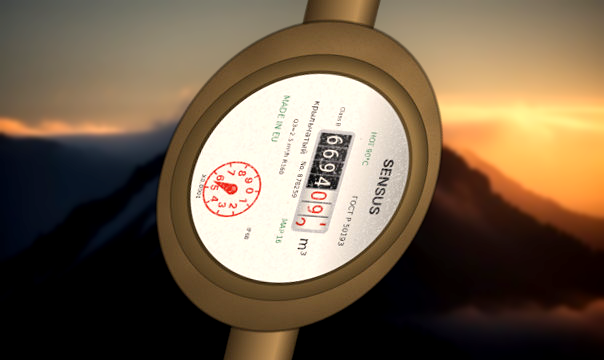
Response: 6694.0915 m³
